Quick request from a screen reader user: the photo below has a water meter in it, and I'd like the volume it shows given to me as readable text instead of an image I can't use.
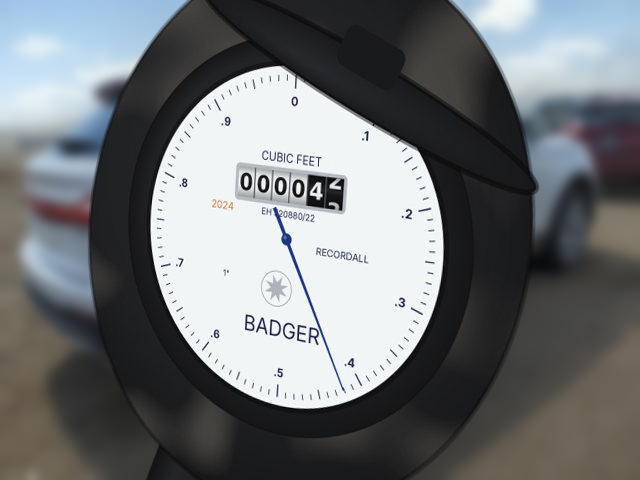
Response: 42.42 ft³
